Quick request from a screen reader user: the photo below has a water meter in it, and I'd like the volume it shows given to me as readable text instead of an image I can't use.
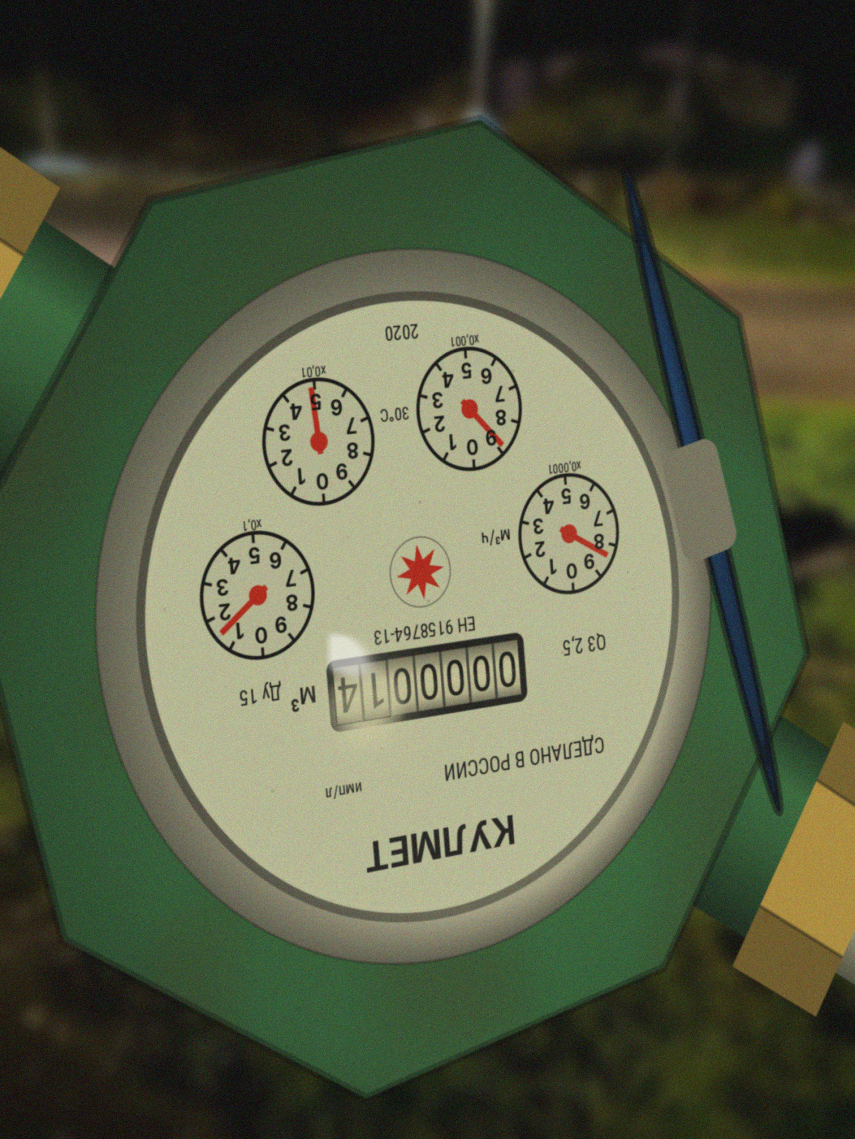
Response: 14.1488 m³
